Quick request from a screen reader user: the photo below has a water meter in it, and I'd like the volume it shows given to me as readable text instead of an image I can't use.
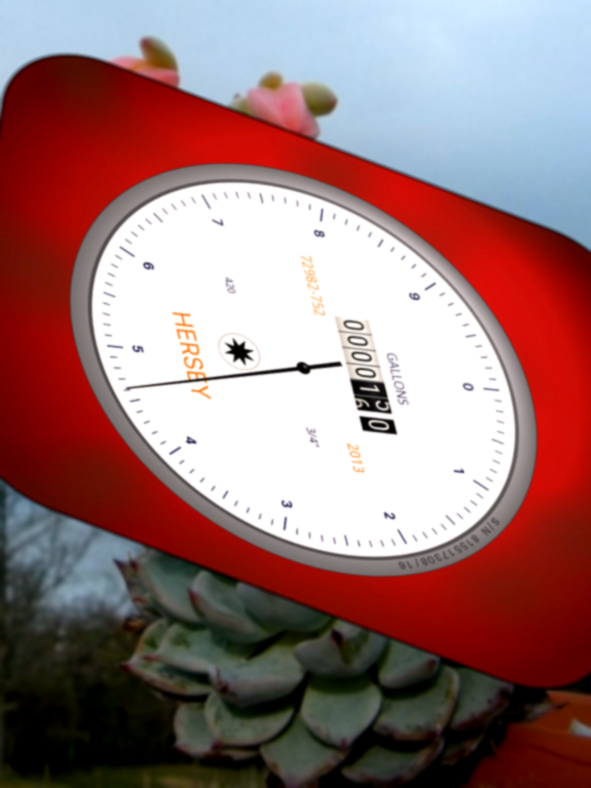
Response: 154.6 gal
